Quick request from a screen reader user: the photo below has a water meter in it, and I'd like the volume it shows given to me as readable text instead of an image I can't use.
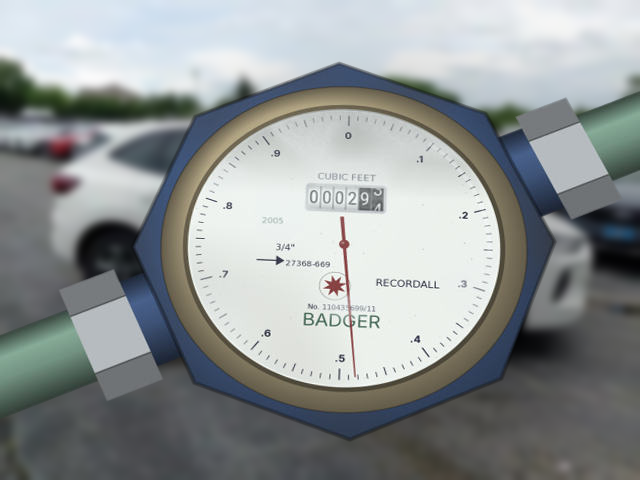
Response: 293.48 ft³
